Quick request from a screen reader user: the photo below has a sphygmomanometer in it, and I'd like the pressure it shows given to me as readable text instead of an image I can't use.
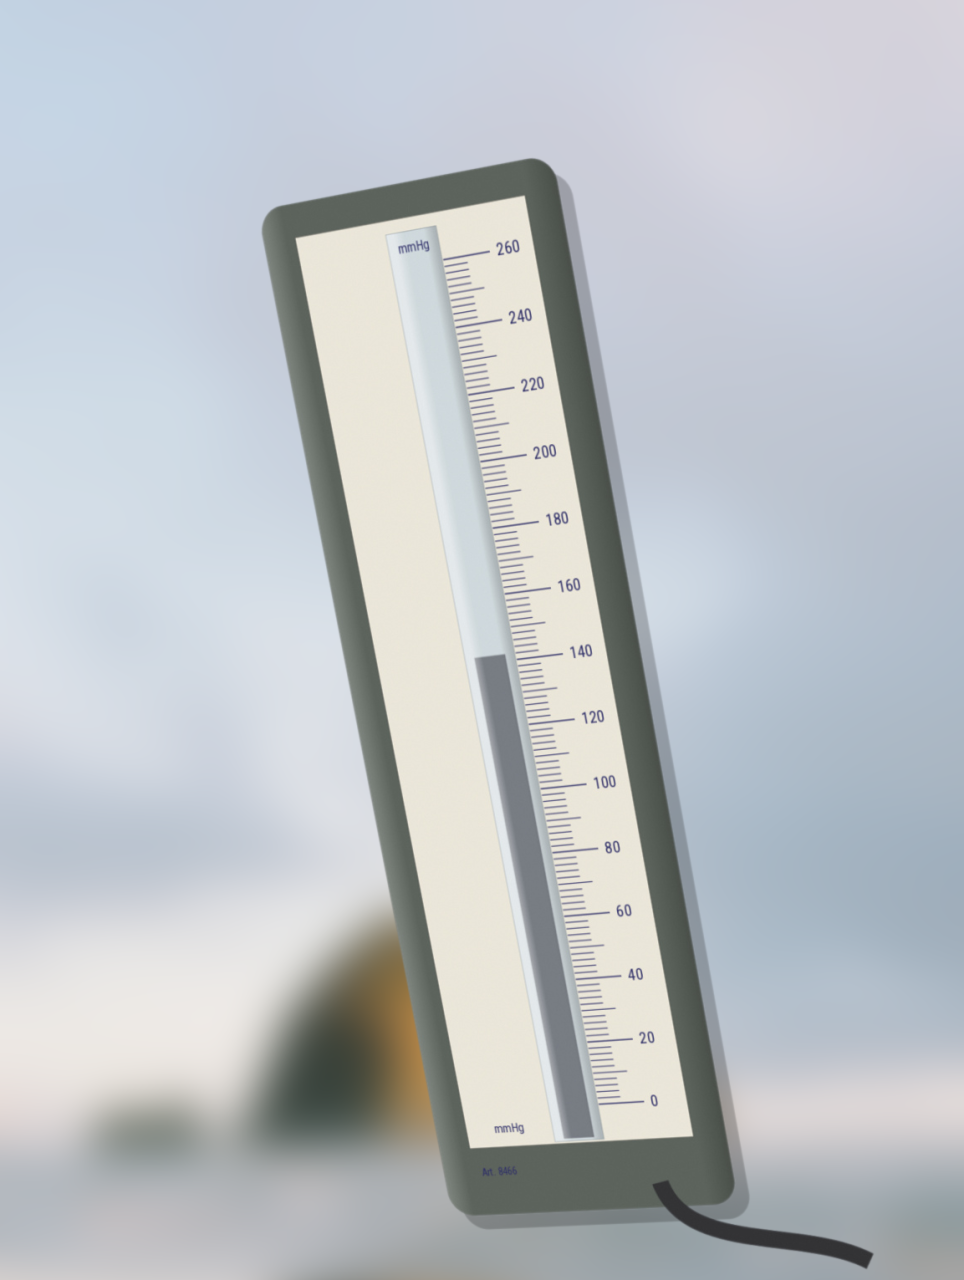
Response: 142 mmHg
